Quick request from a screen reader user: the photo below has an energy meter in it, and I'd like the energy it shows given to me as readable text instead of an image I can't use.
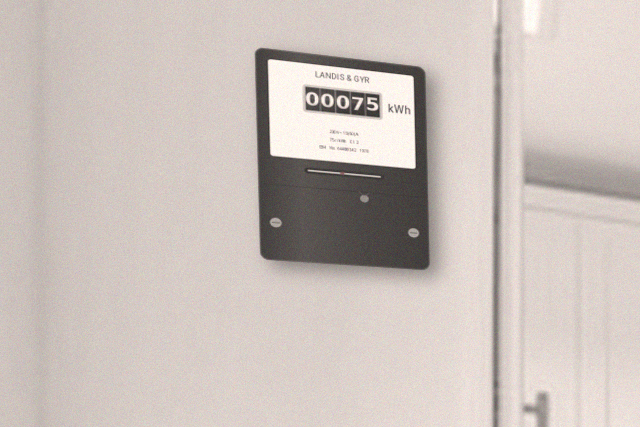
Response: 75 kWh
